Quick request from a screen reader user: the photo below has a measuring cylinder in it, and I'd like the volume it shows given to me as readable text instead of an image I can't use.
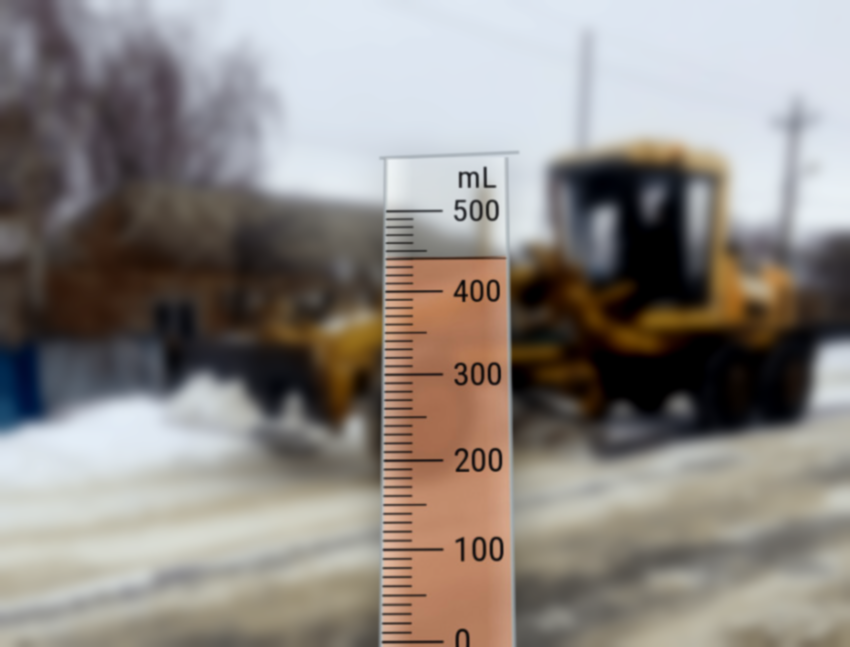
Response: 440 mL
